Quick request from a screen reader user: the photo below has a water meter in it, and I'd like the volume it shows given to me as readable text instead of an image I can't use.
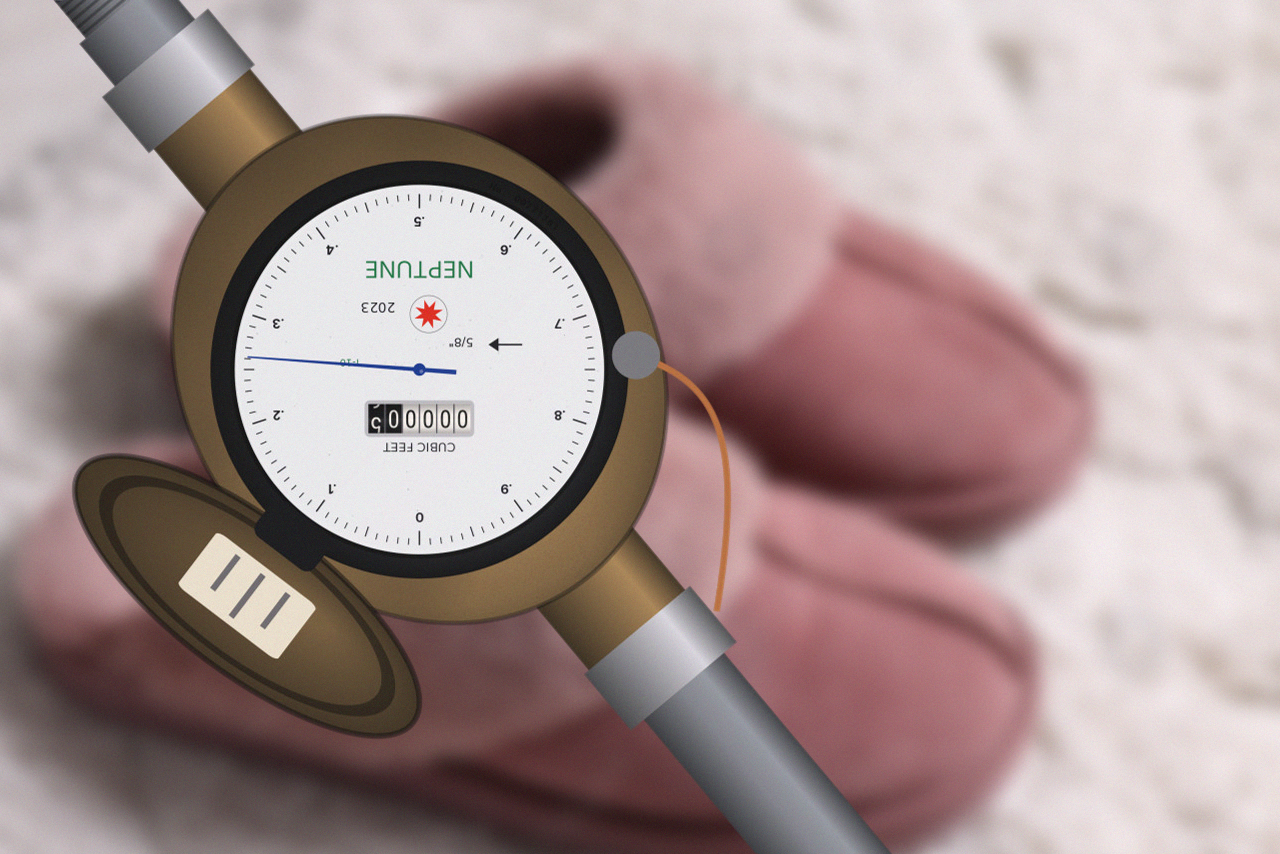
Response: 5.26 ft³
